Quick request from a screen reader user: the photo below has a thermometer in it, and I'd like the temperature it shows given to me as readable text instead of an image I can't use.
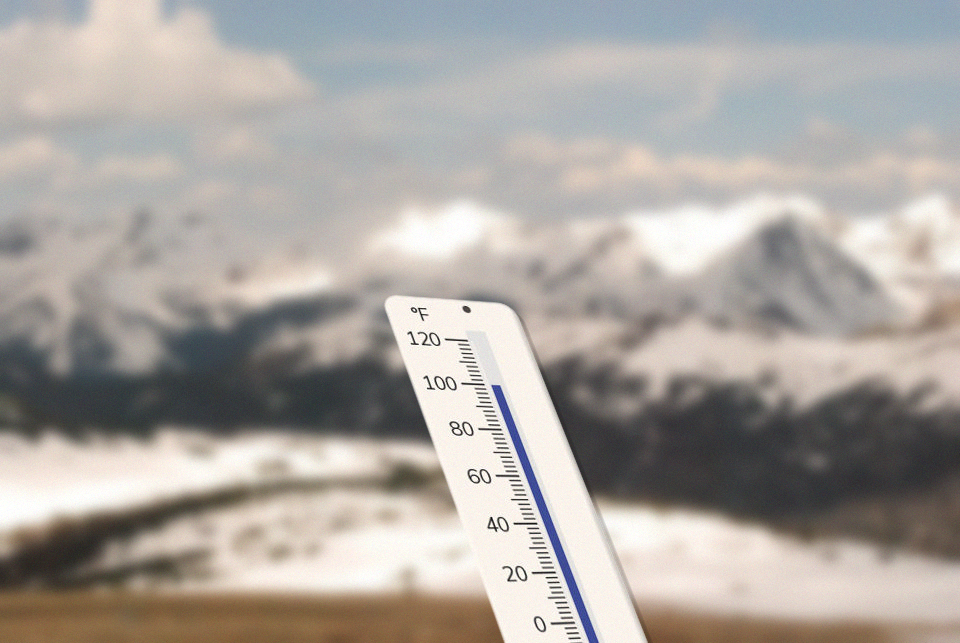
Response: 100 °F
